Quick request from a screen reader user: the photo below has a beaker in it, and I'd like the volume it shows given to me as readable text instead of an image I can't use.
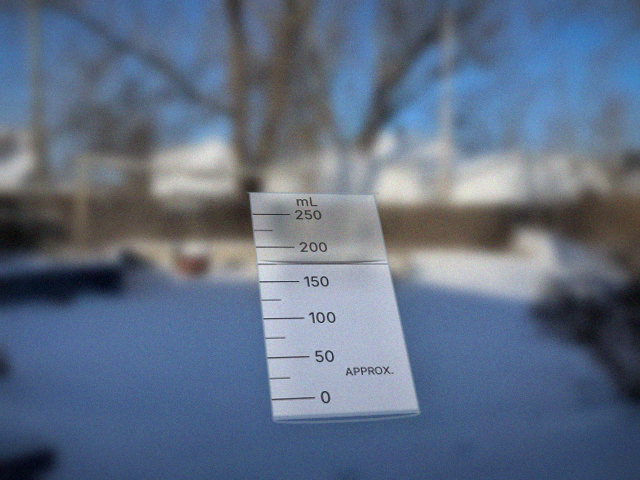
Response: 175 mL
